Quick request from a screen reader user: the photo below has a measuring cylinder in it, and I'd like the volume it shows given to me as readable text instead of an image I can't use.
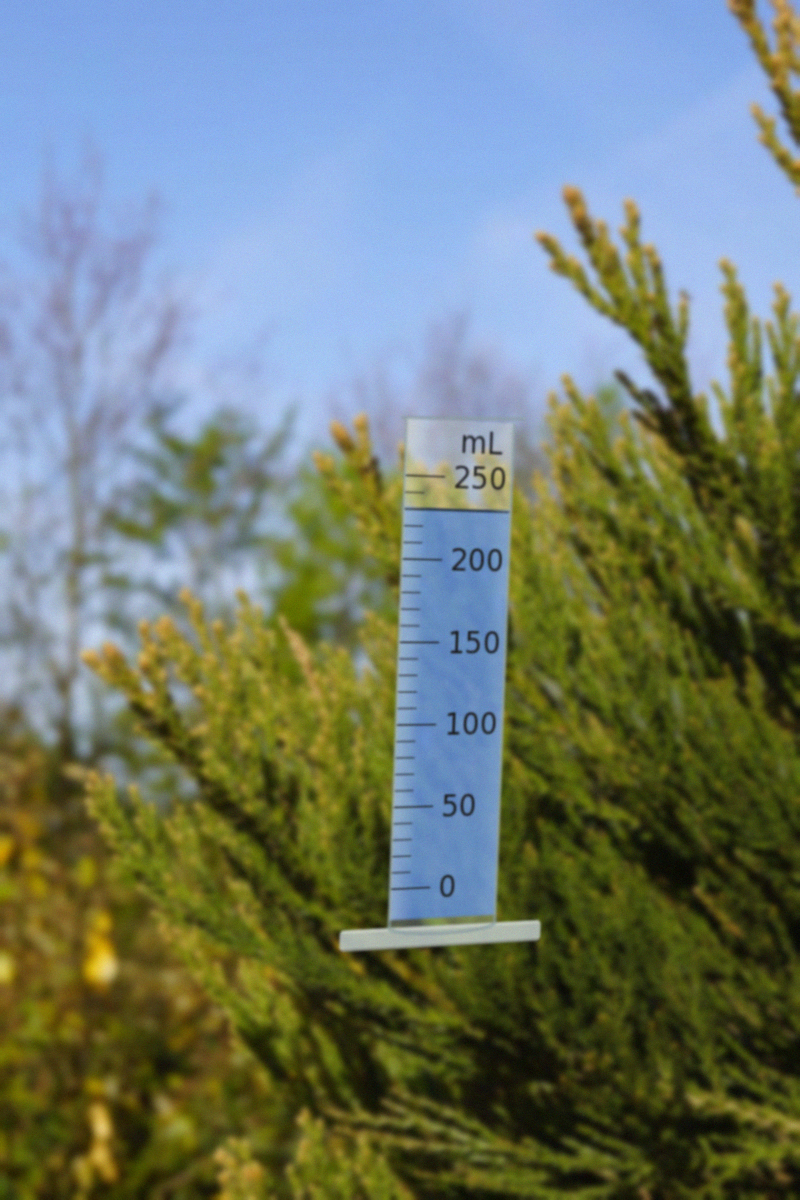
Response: 230 mL
